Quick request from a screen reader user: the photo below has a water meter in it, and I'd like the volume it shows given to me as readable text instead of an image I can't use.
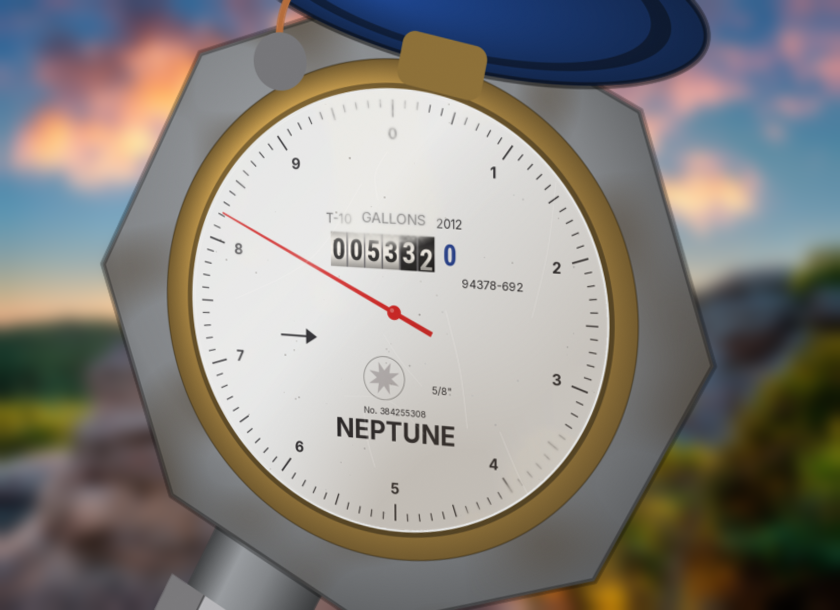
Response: 53318.2 gal
